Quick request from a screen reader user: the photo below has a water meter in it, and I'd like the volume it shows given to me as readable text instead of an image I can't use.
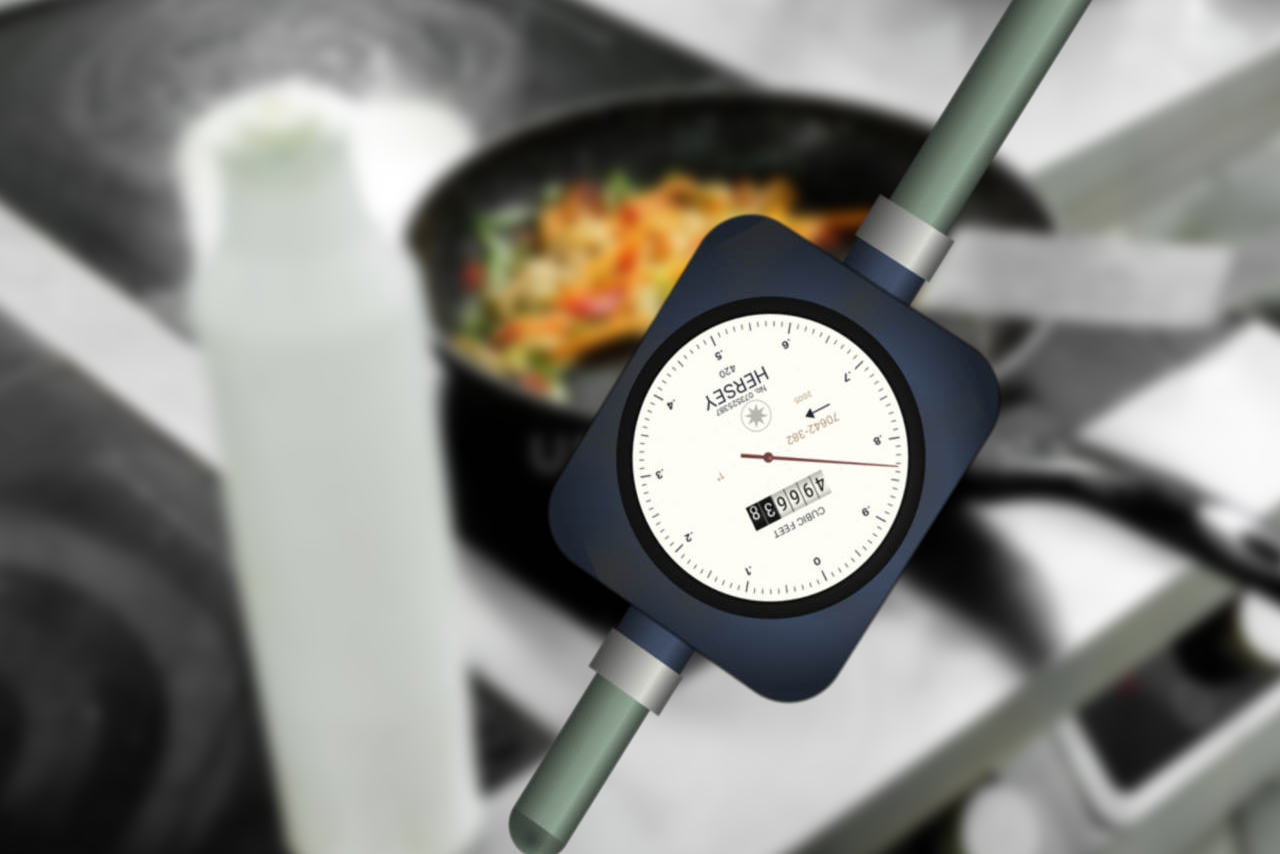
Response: 496637.83 ft³
